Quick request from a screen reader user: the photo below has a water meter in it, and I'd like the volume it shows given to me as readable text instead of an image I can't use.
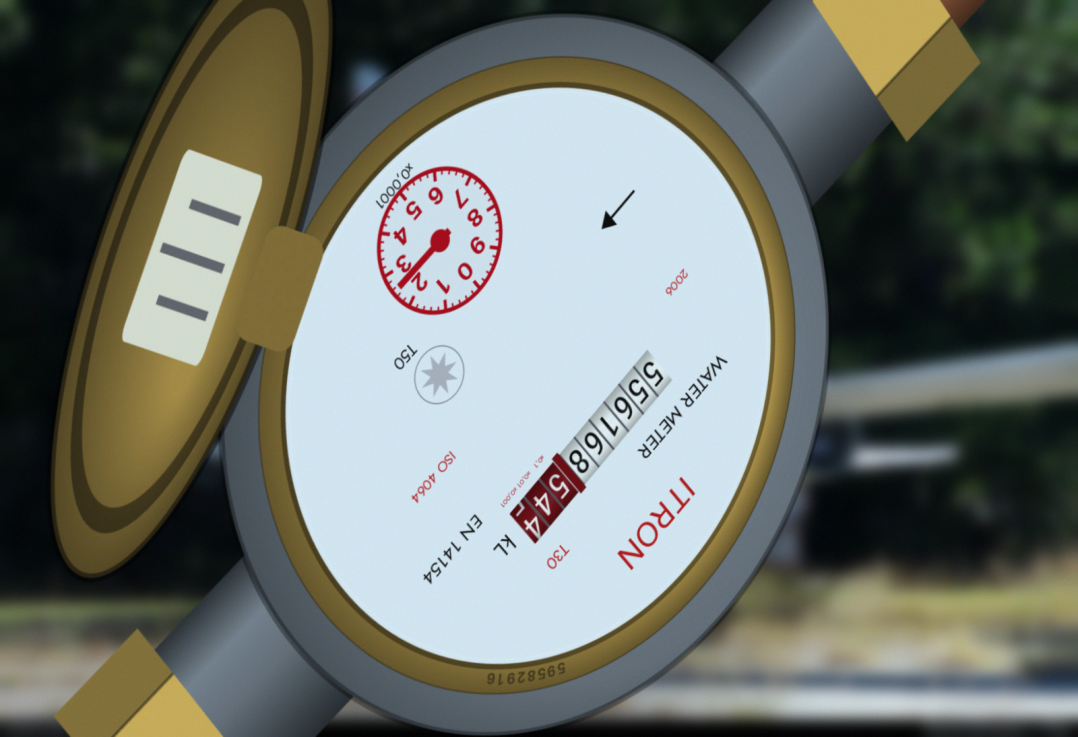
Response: 556168.5442 kL
